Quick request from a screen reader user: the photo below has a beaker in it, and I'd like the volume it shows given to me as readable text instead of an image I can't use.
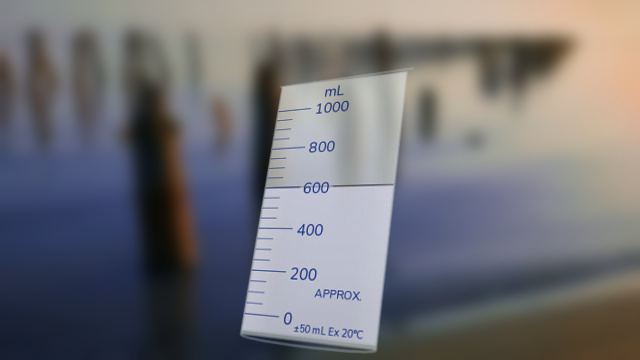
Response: 600 mL
